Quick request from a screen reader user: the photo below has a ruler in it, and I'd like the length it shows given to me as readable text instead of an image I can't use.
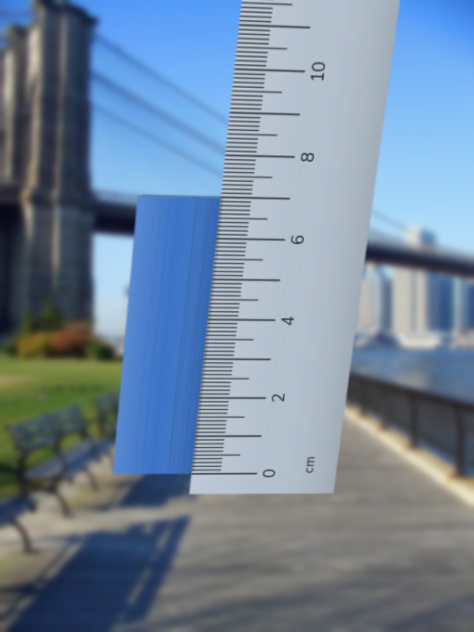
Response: 7 cm
